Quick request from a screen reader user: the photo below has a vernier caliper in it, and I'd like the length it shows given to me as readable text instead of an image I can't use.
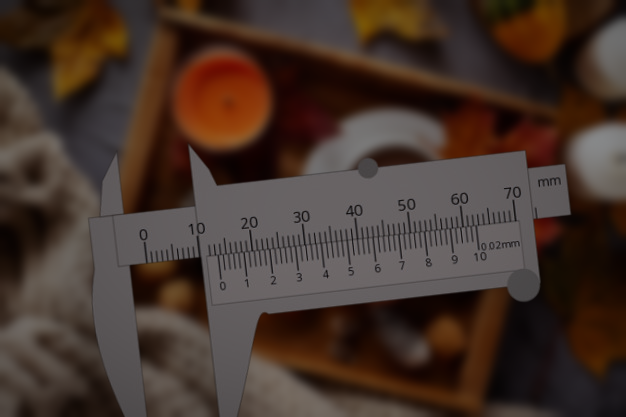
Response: 13.5 mm
